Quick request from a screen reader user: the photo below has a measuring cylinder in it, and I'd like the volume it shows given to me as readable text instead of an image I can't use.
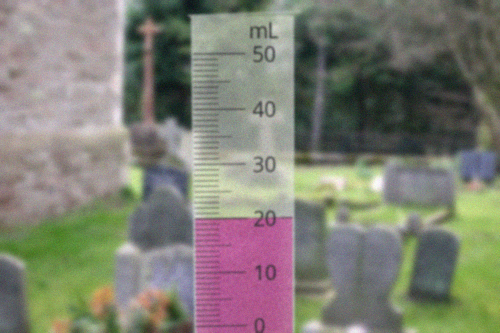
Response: 20 mL
